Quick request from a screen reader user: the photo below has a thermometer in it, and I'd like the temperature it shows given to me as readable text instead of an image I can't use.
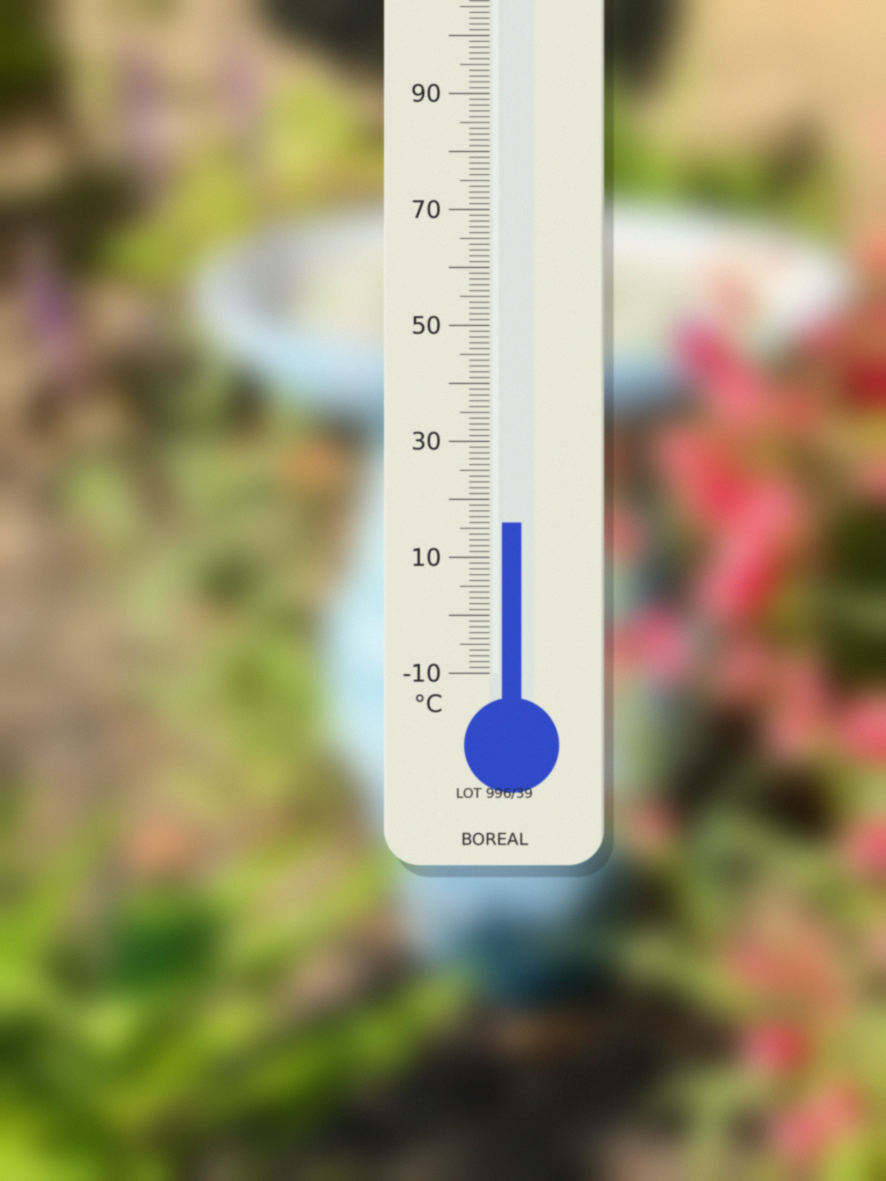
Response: 16 °C
